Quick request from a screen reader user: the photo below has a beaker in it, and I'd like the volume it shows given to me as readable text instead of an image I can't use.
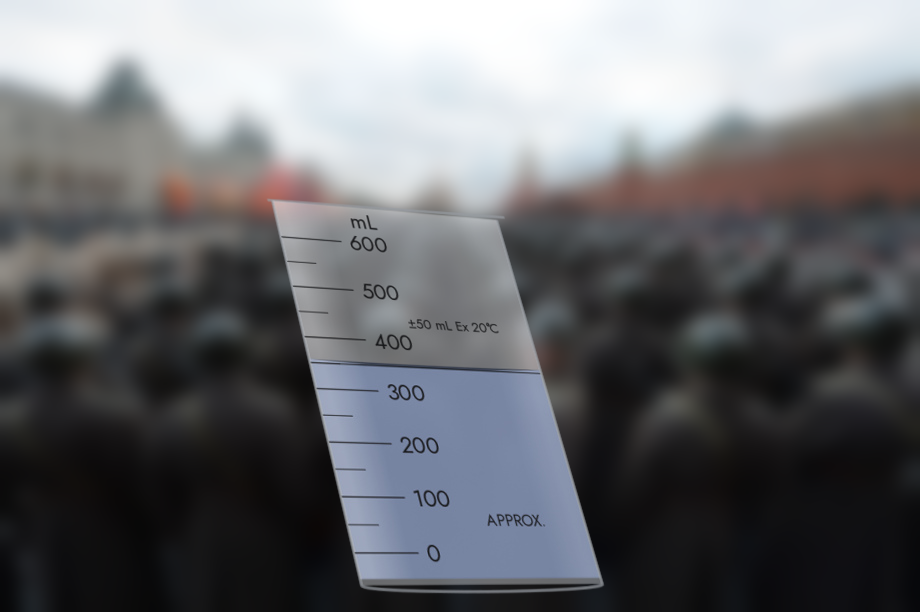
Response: 350 mL
